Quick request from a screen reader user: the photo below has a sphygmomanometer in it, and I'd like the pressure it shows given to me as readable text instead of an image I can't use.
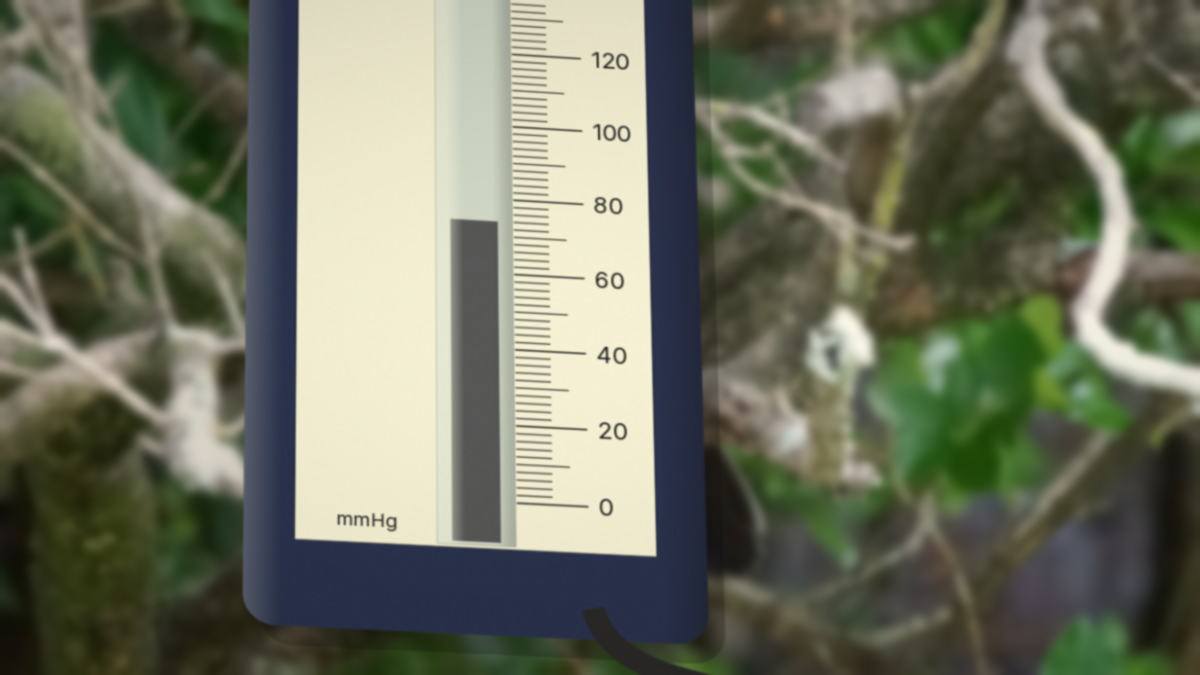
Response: 74 mmHg
